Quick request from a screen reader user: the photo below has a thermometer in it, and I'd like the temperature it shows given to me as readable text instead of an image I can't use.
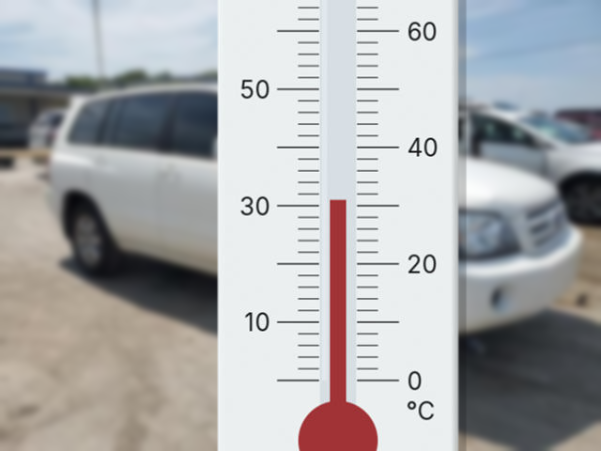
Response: 31 °C
